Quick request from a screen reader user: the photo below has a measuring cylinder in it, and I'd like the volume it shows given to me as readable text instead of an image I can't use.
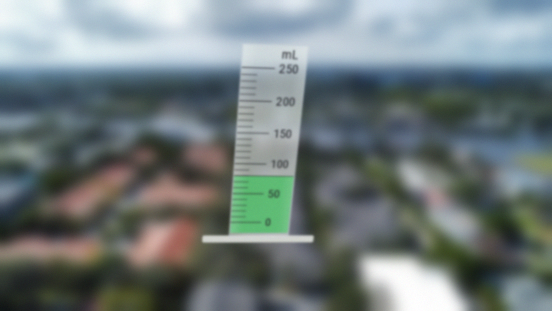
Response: 80 mL
